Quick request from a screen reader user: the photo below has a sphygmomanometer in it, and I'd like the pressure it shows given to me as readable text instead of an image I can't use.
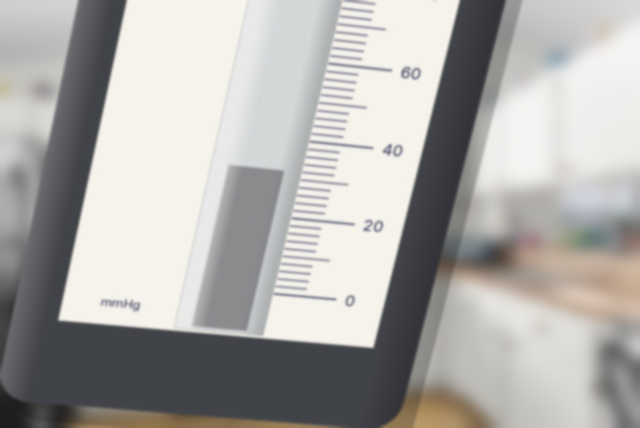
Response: 32 mmHg
